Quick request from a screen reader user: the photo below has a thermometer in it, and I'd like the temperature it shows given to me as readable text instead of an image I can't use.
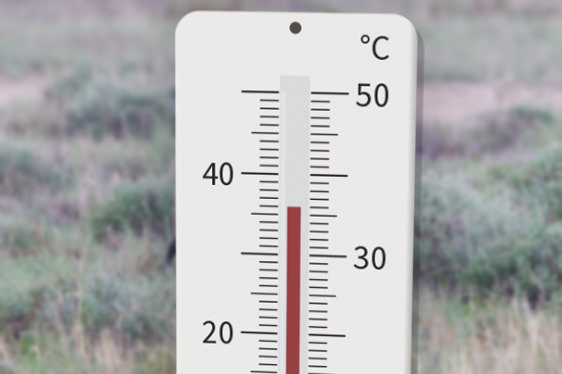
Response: 36 °C
